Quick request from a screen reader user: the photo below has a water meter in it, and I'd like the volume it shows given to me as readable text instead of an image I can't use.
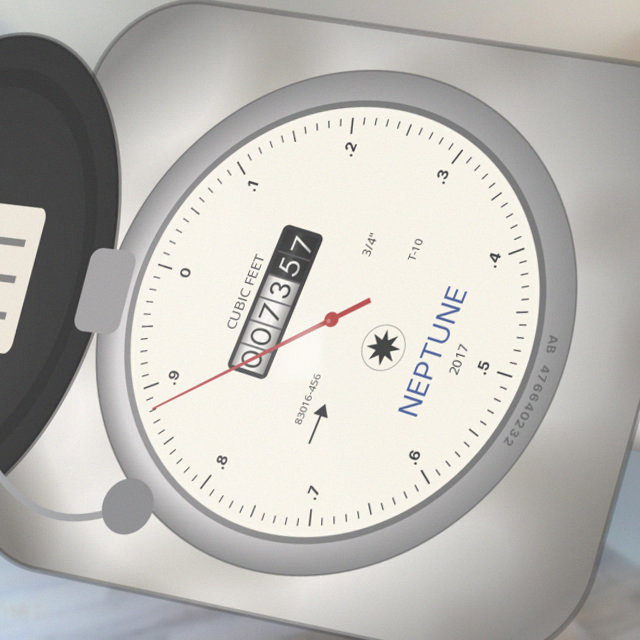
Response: 7356.88 ft³
